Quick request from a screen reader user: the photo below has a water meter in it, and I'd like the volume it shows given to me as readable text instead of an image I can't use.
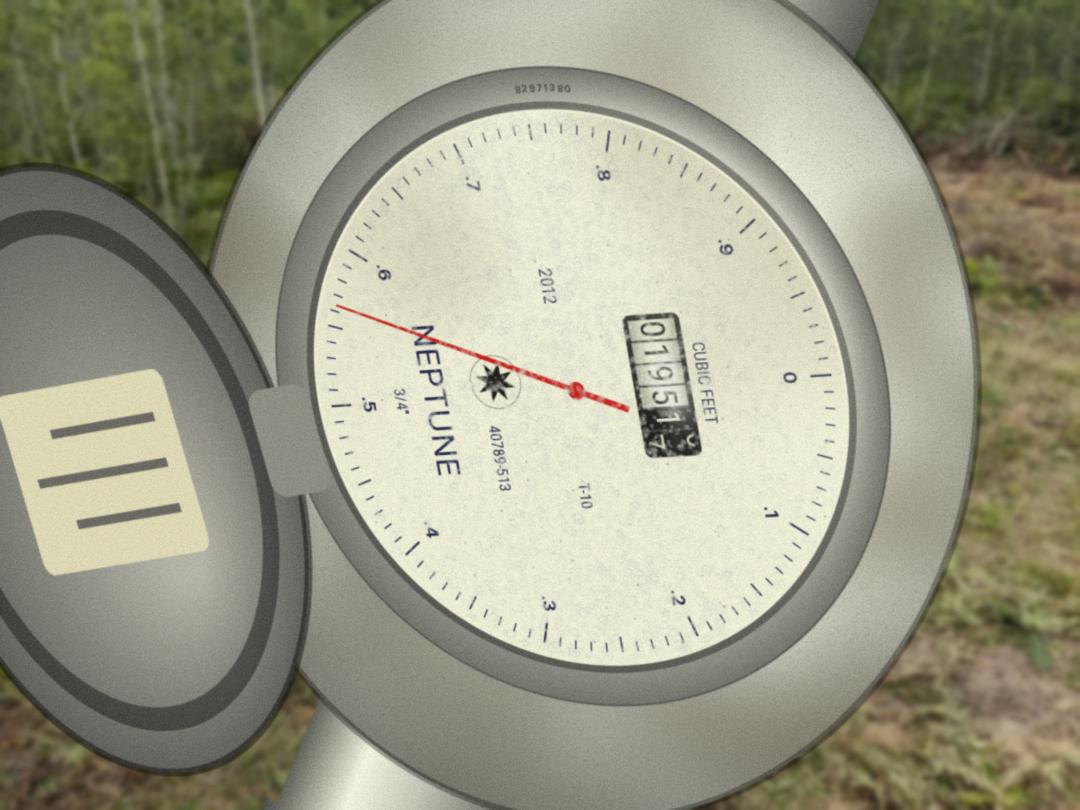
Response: 19516.56 ft³
